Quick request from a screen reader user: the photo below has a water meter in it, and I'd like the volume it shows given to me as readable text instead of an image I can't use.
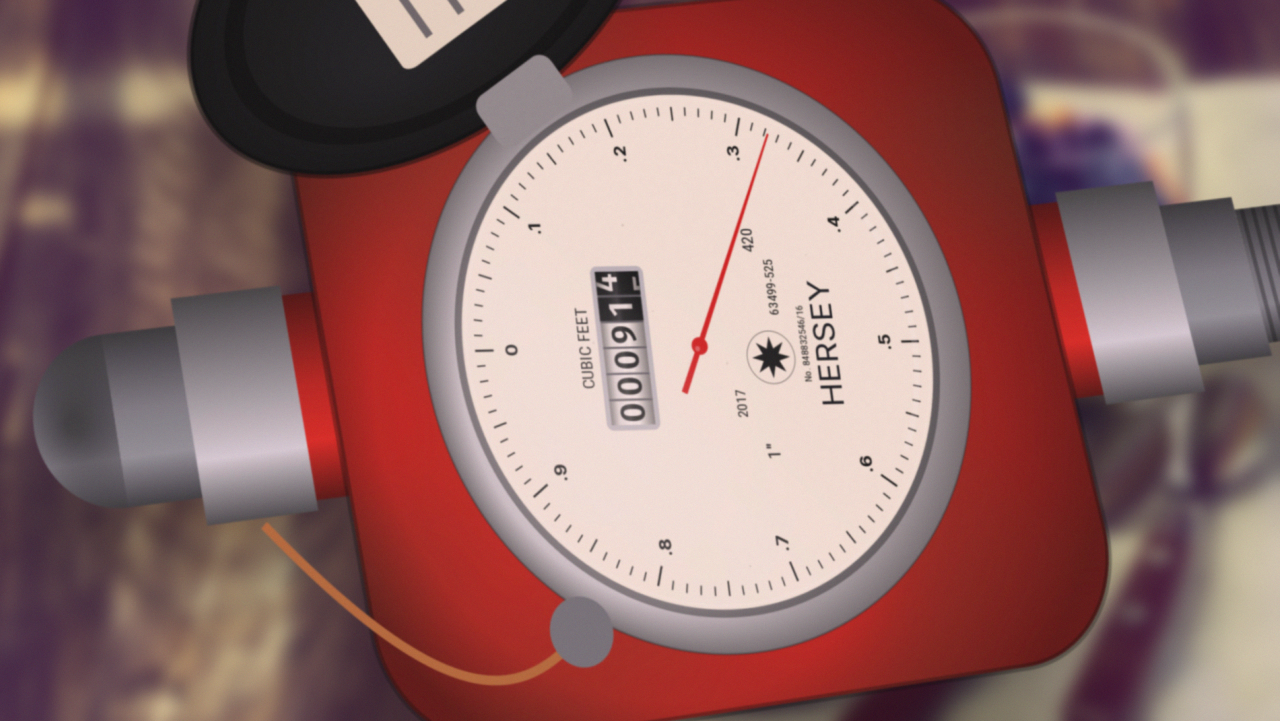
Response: 914.32 ft³
